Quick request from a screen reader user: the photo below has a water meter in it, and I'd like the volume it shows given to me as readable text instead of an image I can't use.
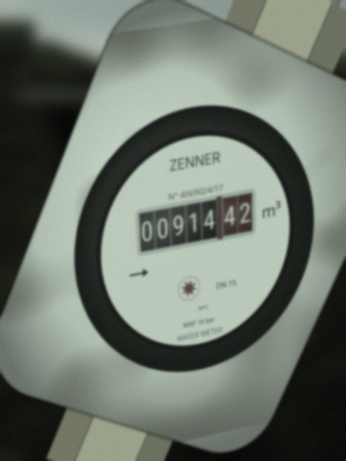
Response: 914.42 m³
